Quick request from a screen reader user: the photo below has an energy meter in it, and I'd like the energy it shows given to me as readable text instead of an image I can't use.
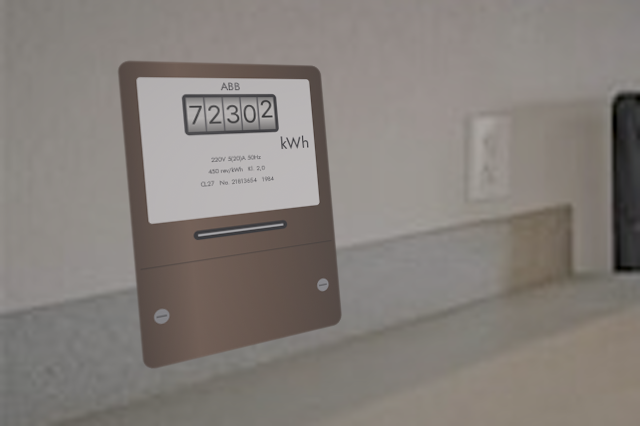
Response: 72302 kWh
